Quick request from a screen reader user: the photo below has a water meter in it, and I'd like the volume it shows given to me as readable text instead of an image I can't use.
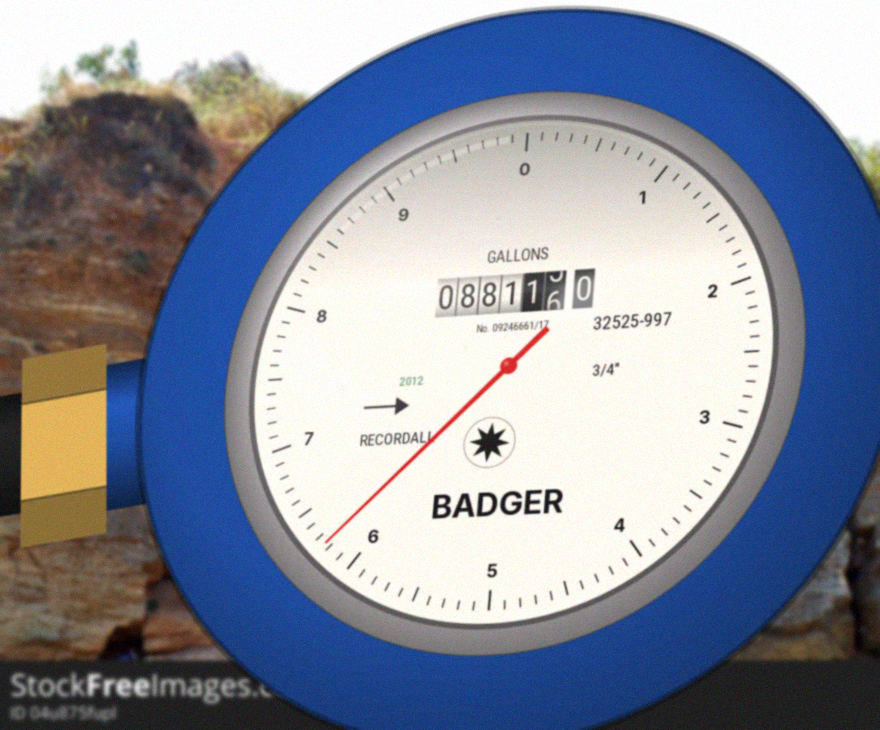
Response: 881156.2 gal
